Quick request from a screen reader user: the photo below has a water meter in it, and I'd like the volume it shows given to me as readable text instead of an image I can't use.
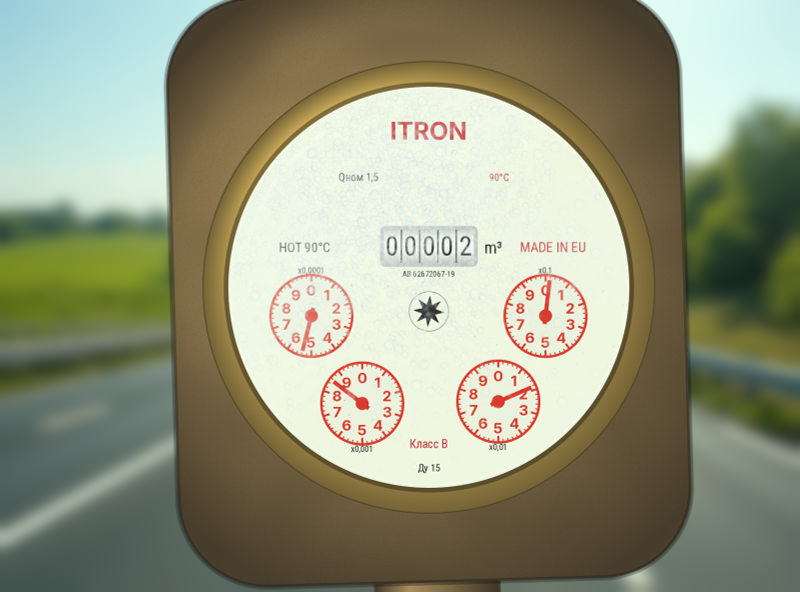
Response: 2.0185 m³
